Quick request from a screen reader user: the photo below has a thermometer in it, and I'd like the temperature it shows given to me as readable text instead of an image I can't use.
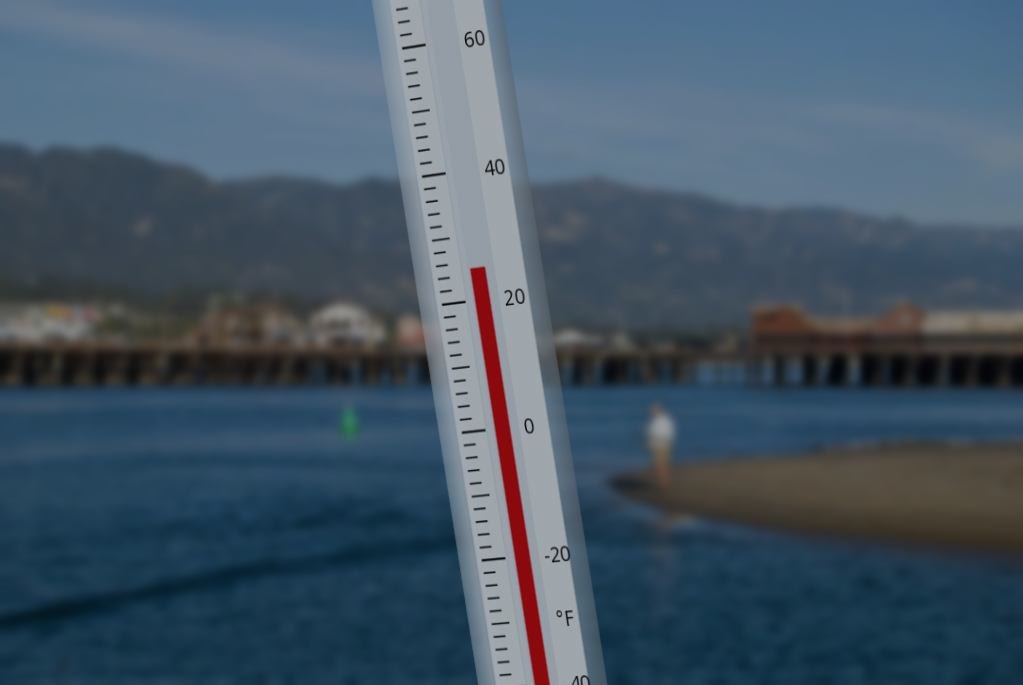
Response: 25 °F
